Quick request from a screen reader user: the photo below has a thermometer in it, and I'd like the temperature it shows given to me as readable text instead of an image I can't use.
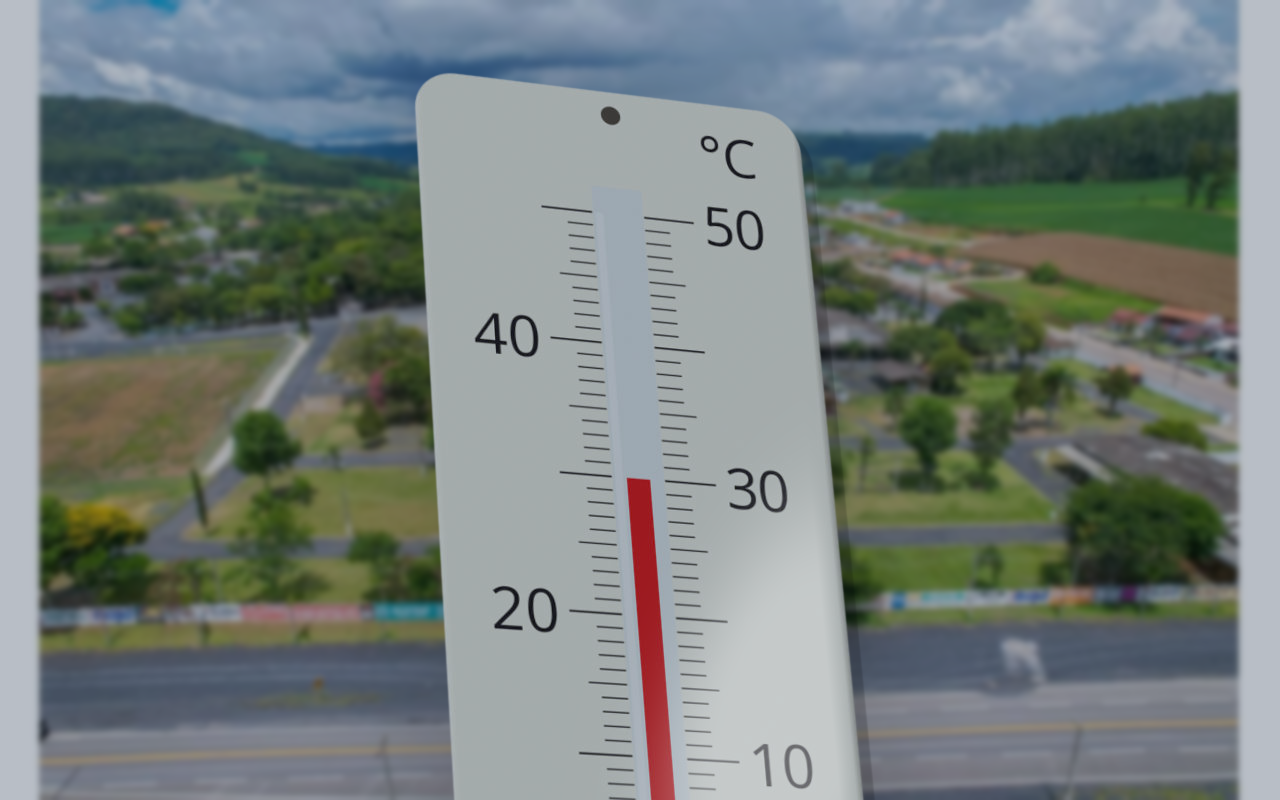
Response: 30 °C
